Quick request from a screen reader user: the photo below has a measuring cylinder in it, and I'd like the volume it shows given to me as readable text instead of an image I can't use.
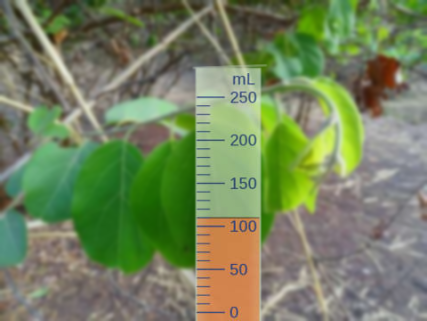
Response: 110 mL
